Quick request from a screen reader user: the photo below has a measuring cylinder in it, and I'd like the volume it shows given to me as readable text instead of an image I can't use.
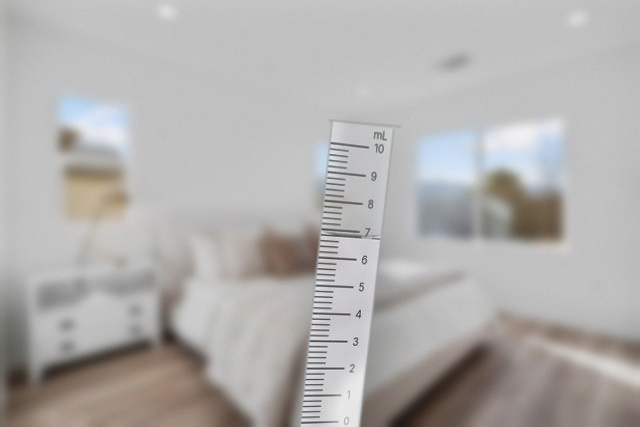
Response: 6.8 mL
